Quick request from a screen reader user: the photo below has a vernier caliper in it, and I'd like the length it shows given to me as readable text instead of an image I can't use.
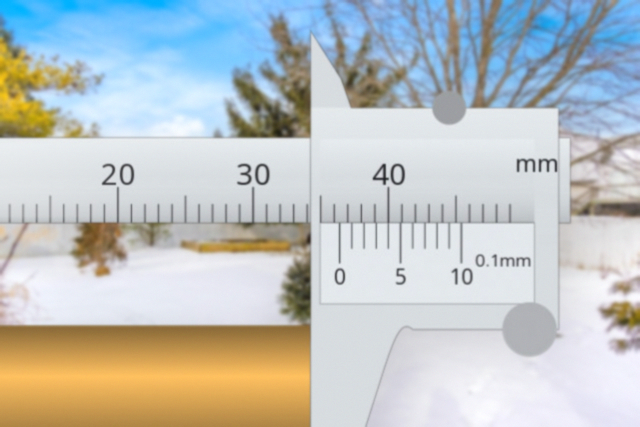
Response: 36.4 mm
